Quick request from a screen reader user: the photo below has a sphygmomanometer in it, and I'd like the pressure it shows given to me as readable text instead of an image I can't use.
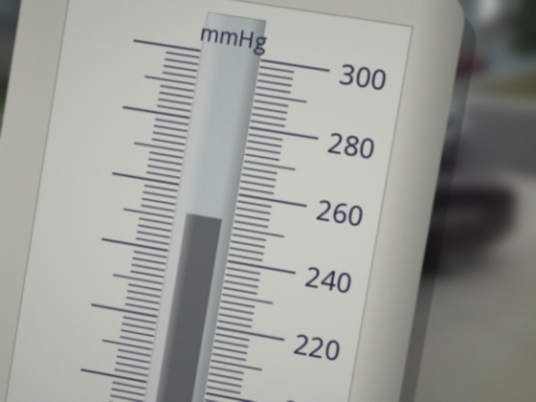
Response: 252 mmHg
